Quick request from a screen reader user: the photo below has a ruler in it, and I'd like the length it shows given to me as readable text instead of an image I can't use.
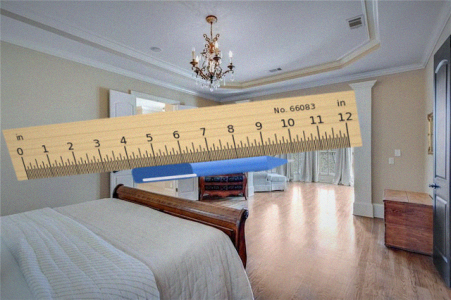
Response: 6 in
